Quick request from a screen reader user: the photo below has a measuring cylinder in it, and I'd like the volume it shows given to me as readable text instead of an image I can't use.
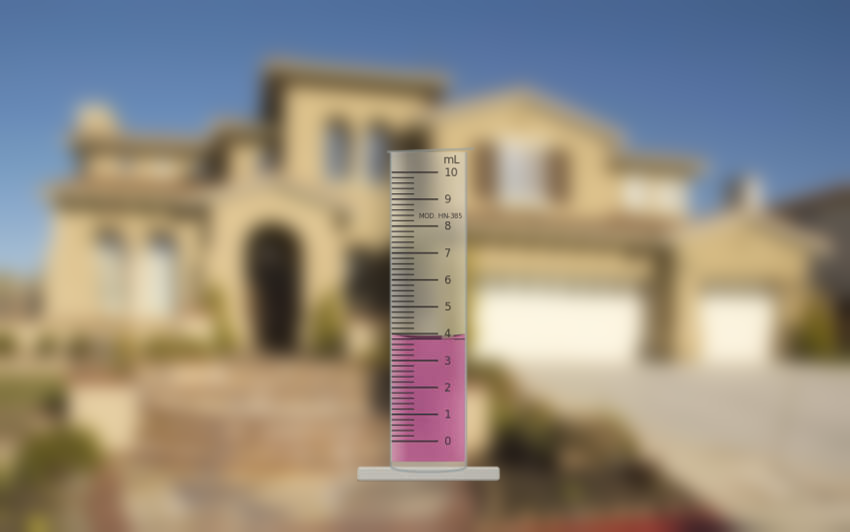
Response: 3.8 mL
